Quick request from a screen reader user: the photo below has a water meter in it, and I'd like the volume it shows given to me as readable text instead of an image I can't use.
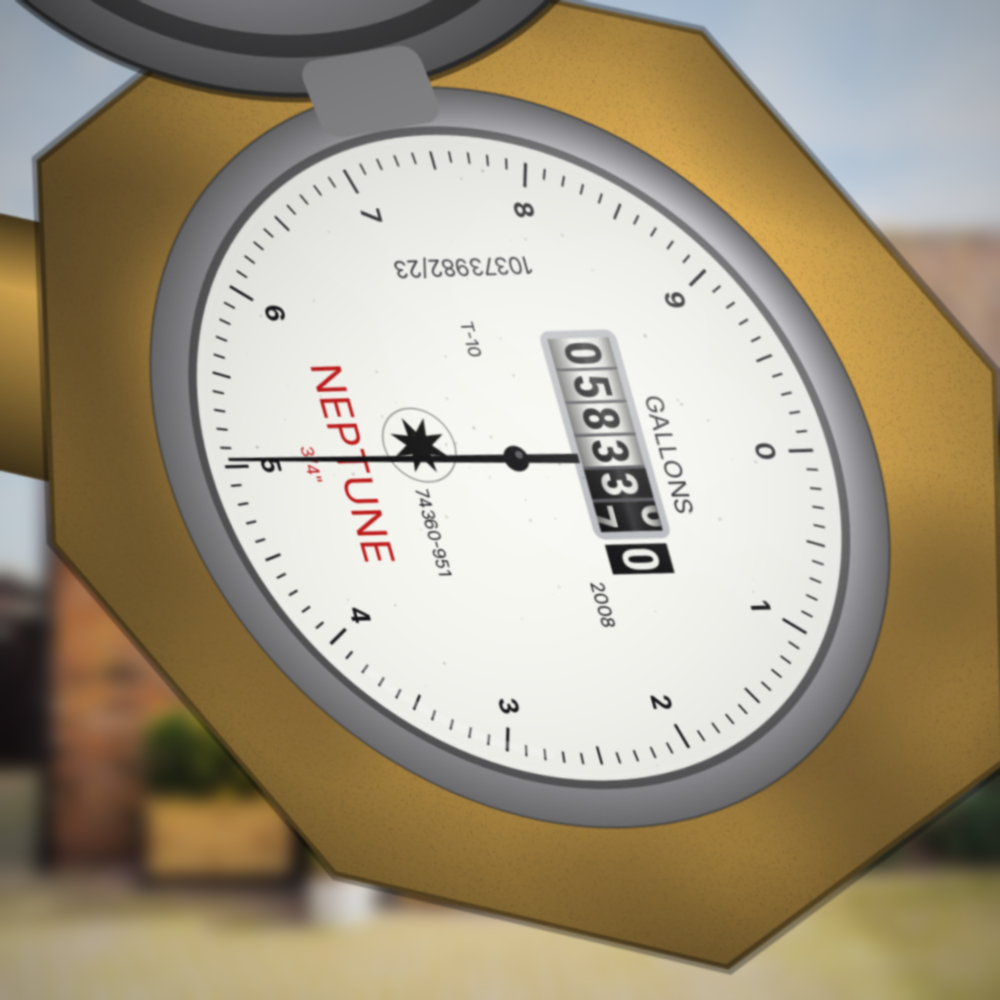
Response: 583365.0 gal
